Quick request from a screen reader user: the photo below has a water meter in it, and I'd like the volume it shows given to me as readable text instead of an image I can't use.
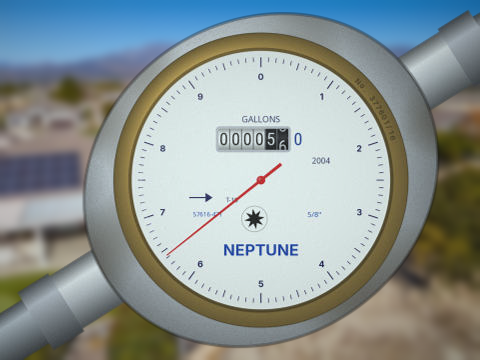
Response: 556.4 gal
